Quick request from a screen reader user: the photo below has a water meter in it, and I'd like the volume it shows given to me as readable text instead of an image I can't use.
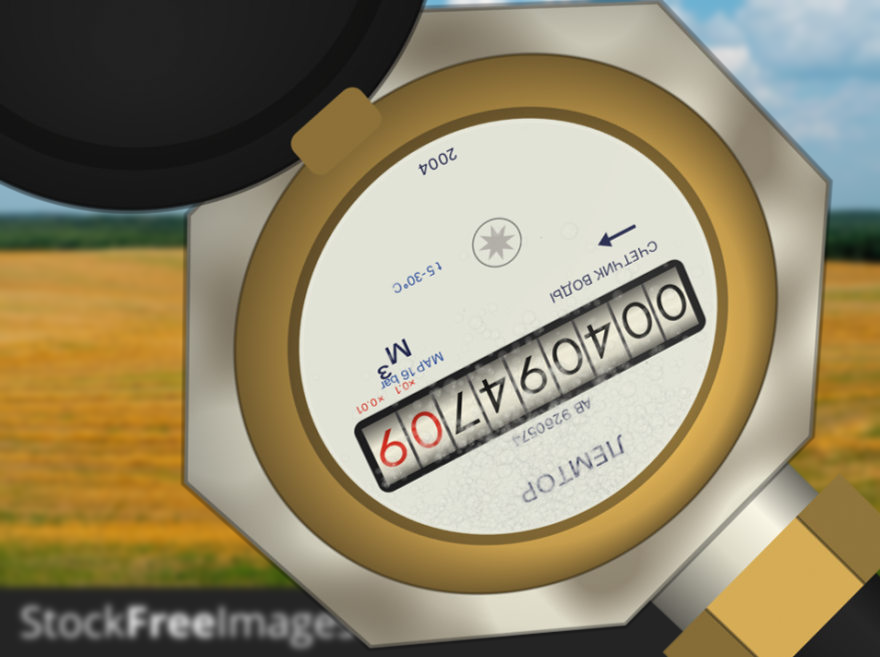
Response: 40947.09 m³
